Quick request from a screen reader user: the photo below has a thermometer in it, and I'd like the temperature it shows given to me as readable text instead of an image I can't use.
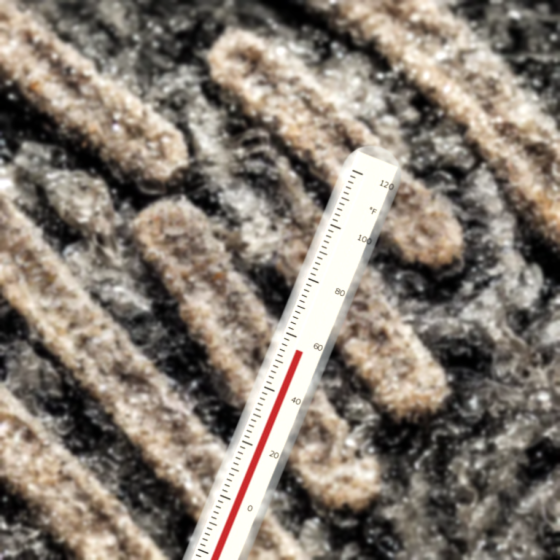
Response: 56 °F
